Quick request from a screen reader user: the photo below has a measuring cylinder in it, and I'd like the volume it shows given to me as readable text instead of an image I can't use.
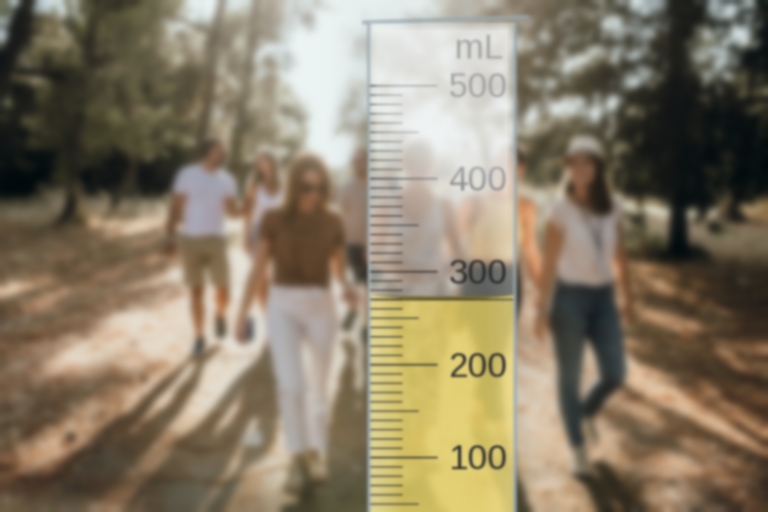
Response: 270 mL
